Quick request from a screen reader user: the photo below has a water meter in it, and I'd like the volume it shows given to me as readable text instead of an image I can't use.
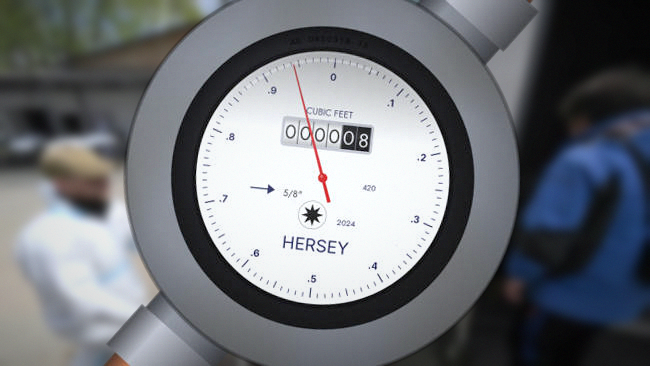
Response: 7.94 ft³
